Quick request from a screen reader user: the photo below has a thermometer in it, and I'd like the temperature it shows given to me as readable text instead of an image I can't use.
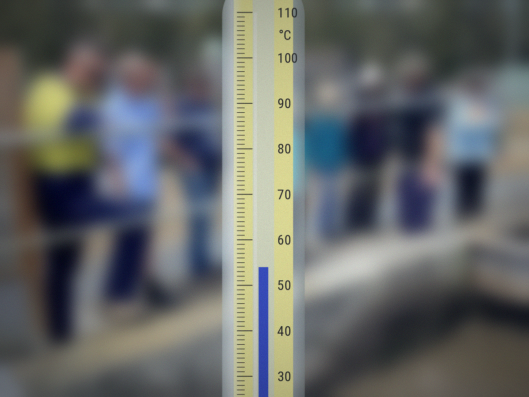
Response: 54 °C
